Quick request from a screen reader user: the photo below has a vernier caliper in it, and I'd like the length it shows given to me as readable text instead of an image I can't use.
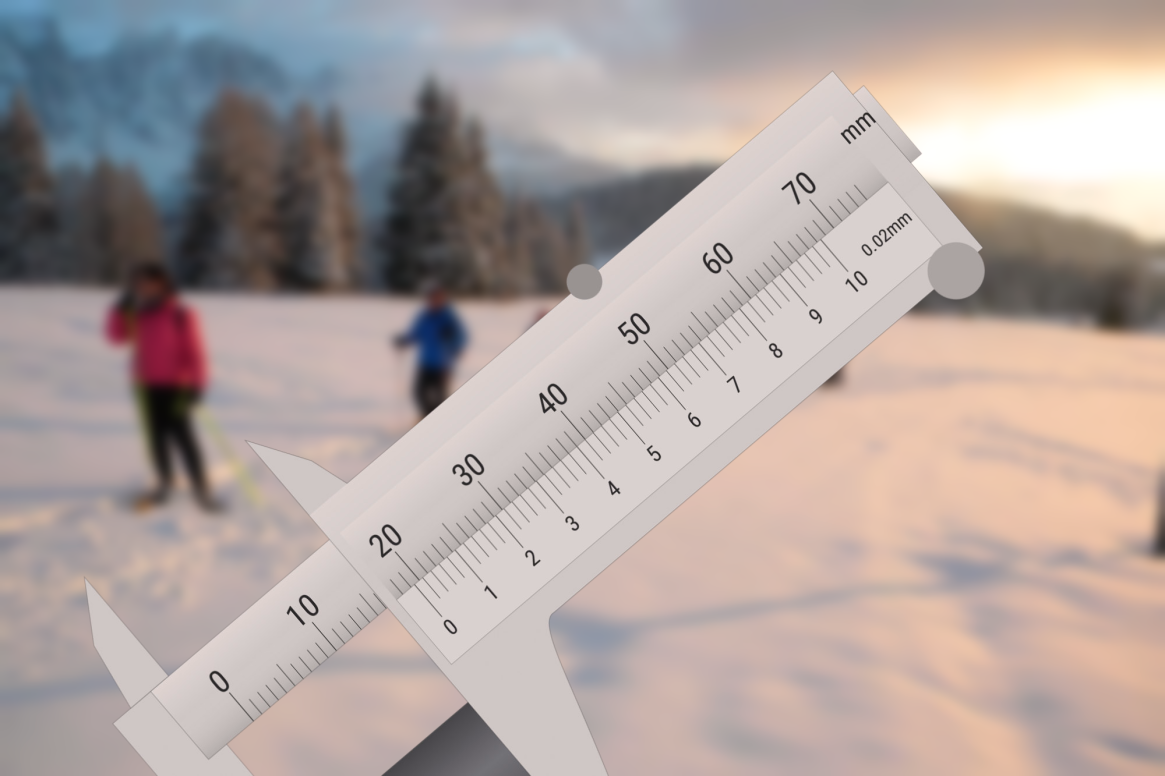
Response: 19.4 mm
